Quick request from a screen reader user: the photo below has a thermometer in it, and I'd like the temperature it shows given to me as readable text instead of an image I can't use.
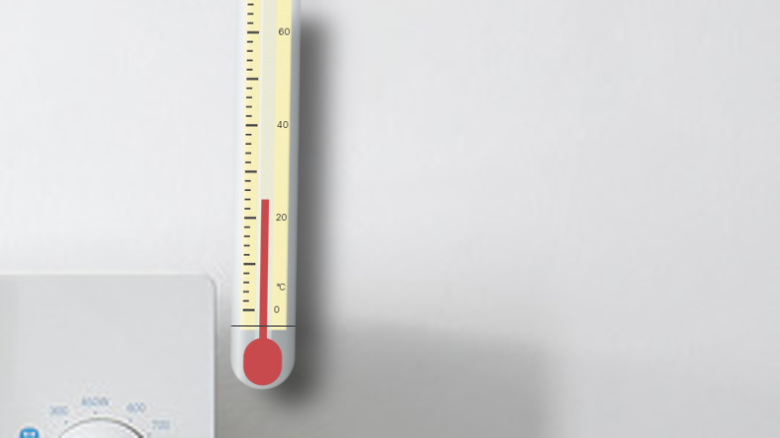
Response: 24 °C
